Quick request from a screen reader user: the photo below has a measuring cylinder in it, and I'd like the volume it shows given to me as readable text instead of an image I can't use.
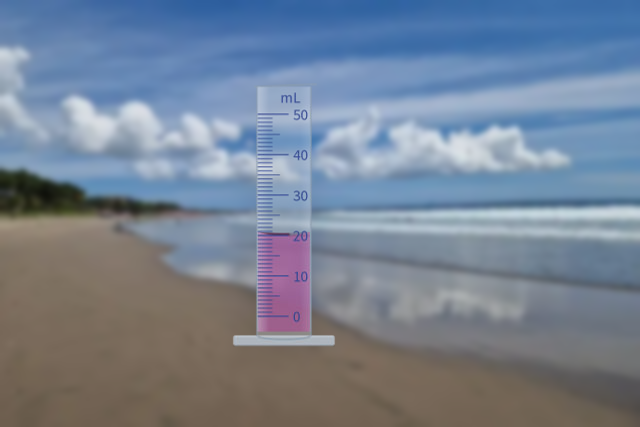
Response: 20 mL
